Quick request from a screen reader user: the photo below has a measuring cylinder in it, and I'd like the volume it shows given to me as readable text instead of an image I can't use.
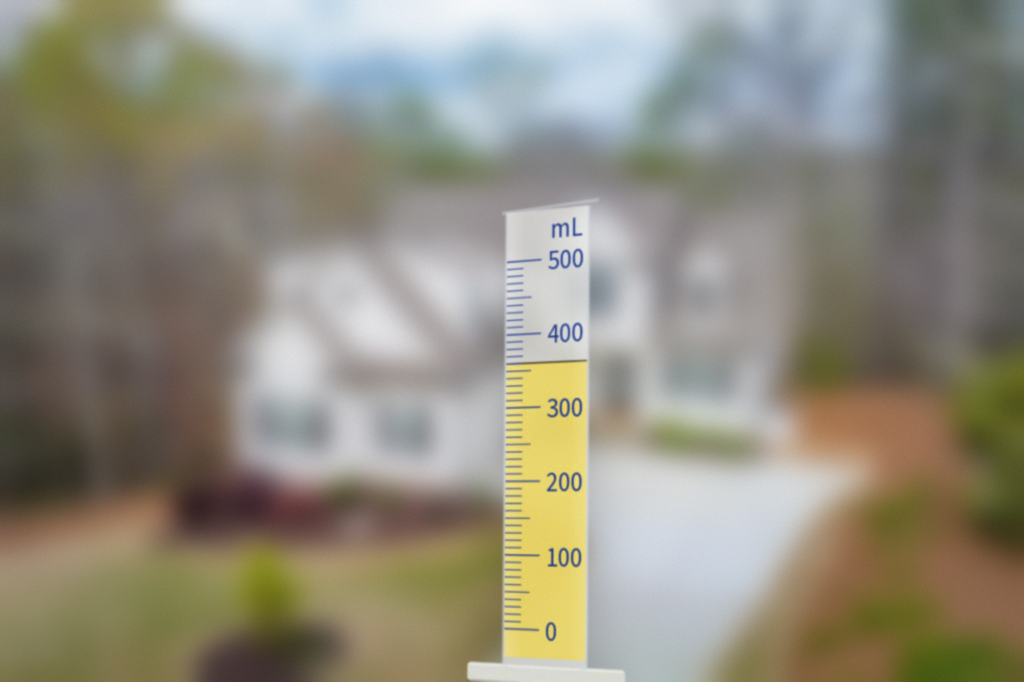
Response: 360 mL
